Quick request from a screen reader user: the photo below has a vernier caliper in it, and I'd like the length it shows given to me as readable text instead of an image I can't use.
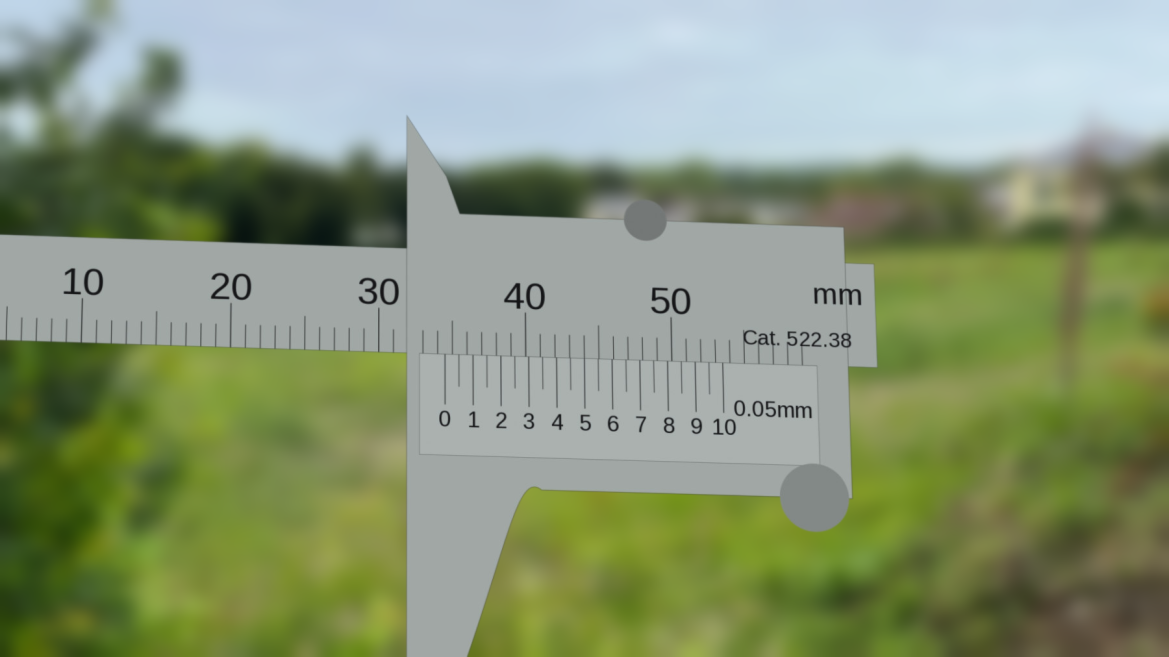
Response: 34.5 mm
